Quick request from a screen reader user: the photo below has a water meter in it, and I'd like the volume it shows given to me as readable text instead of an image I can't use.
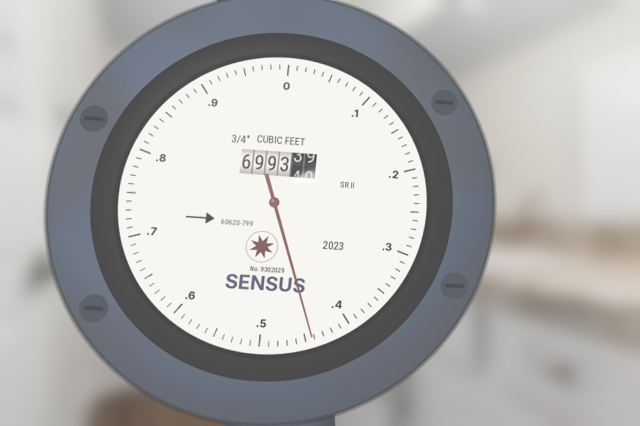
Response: 699339.44 ft³
